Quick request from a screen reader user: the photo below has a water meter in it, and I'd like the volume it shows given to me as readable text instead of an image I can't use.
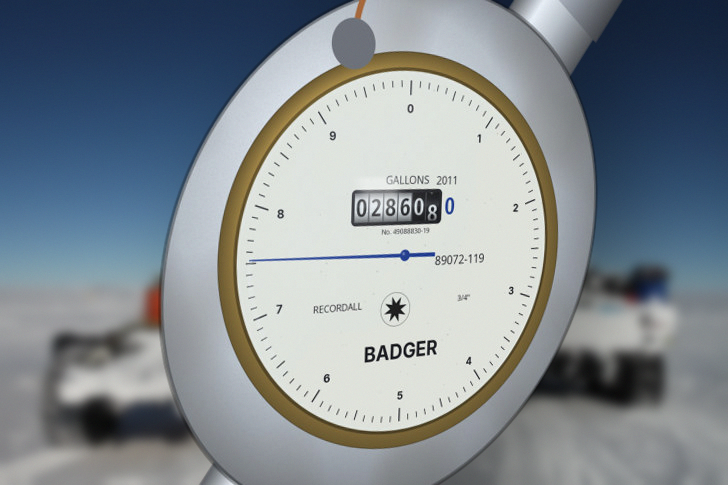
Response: 286077.5 gal
